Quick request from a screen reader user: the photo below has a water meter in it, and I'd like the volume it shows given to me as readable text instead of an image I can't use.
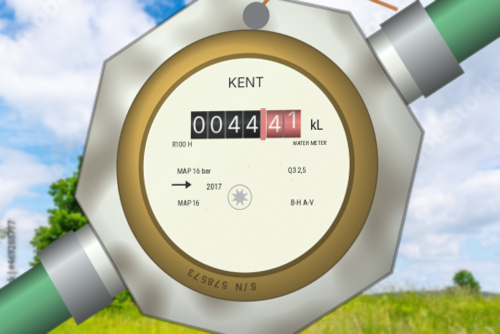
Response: 44.41 kL
